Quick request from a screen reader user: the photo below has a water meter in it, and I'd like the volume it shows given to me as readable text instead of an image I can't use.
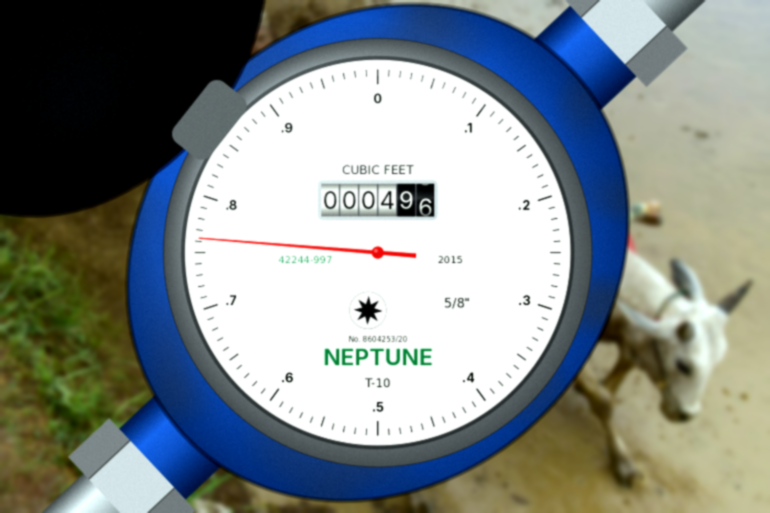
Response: 495.76 ft³
